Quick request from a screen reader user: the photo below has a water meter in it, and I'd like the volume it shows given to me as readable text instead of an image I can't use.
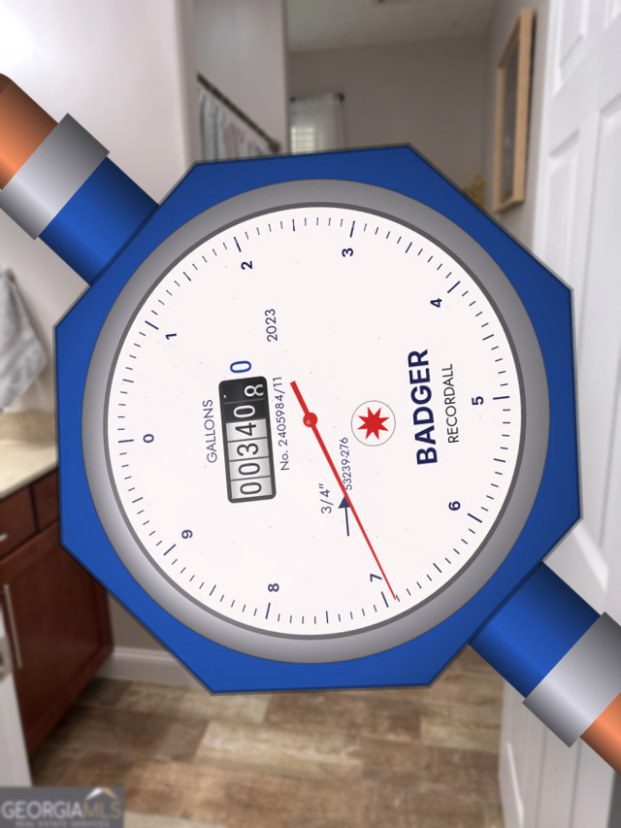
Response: 34076.9 gal
